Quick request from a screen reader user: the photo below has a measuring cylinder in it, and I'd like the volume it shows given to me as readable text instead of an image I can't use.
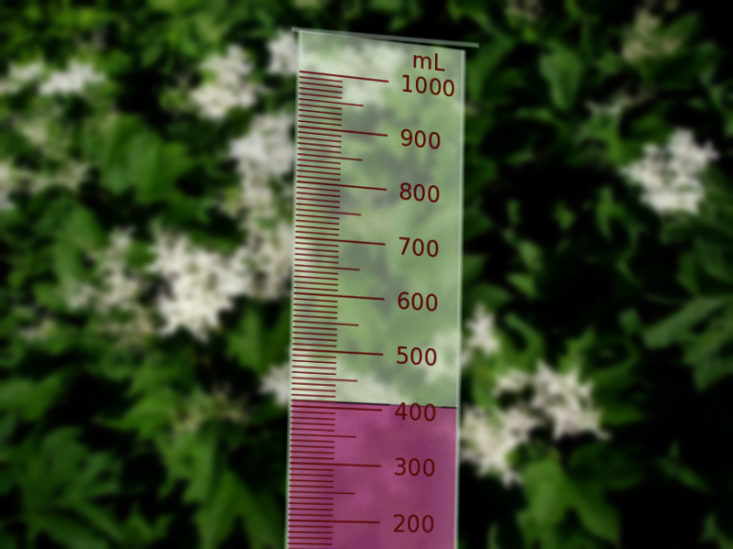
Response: 410 mL
